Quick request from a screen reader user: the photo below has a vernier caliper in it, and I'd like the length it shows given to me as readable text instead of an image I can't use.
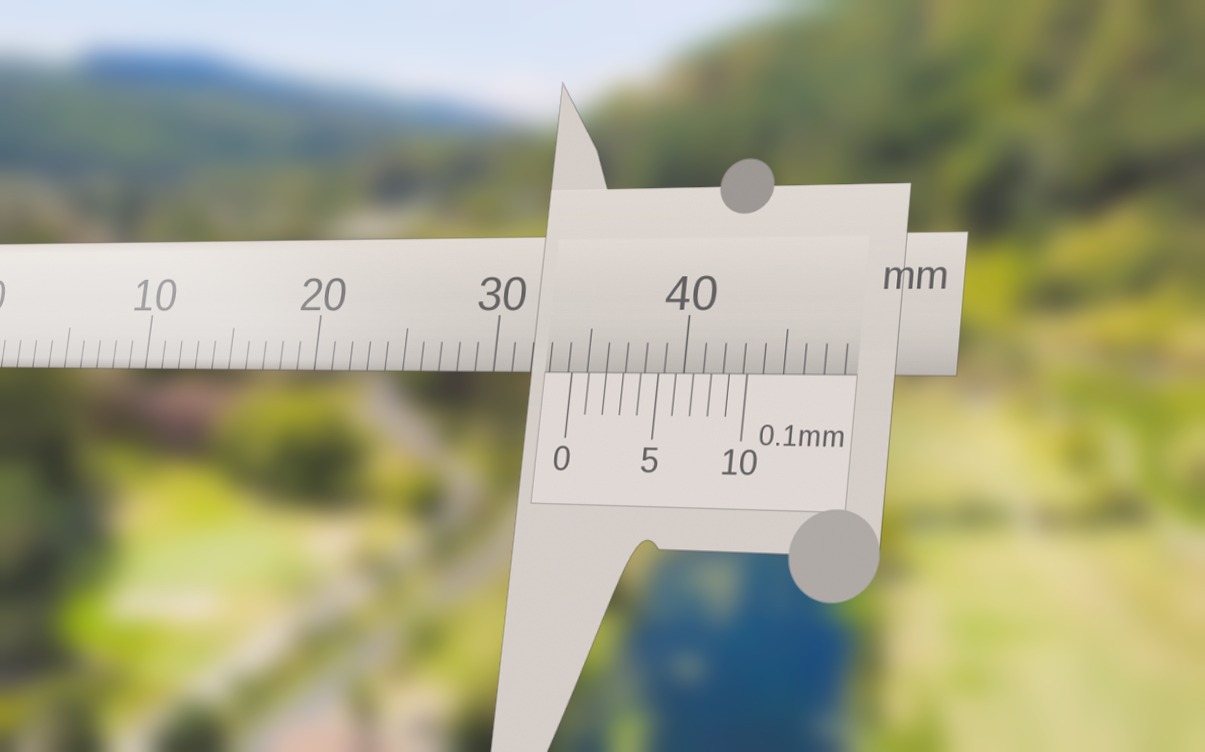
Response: 34.2 mm
